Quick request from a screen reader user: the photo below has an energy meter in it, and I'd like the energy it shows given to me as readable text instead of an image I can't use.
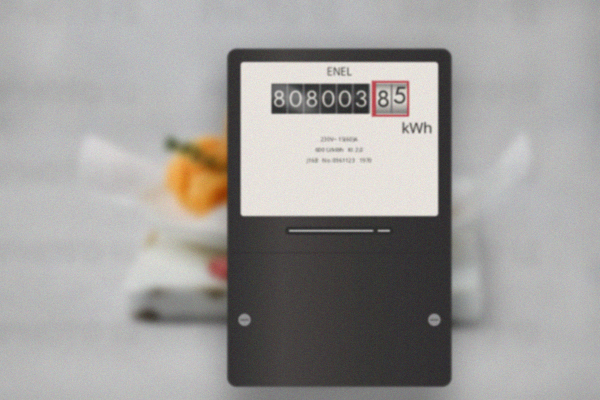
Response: 808003.85 kWh
